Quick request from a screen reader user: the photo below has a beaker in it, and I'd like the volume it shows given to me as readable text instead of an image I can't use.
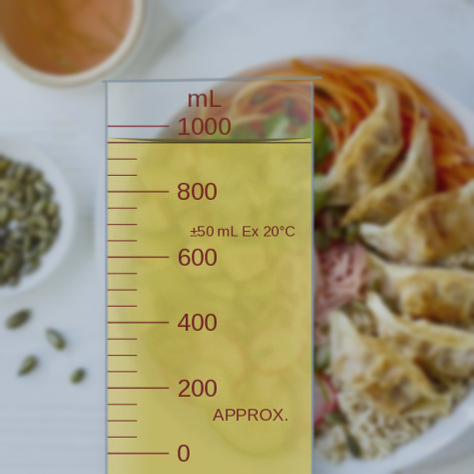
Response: 950 mL
